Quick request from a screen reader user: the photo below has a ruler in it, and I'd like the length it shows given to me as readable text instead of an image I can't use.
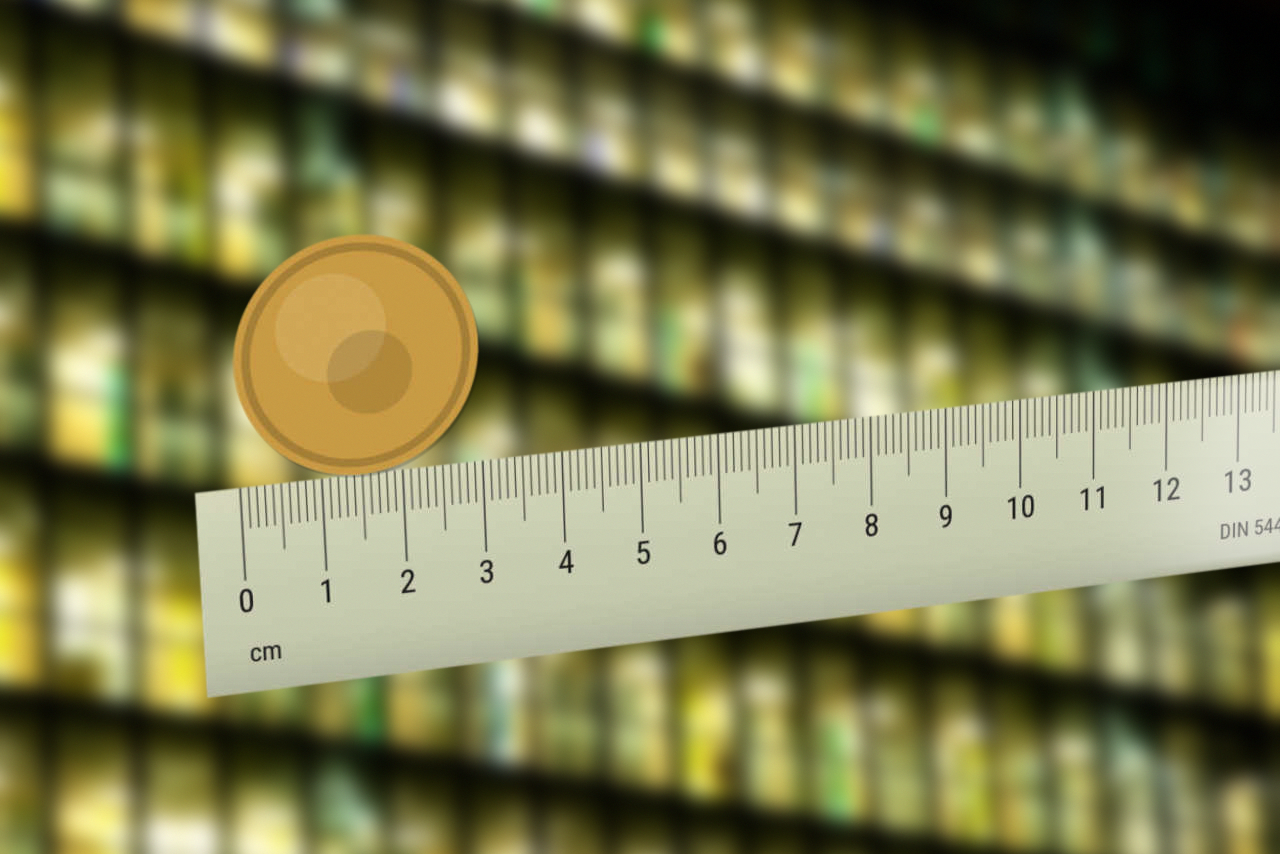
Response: 3 cm
